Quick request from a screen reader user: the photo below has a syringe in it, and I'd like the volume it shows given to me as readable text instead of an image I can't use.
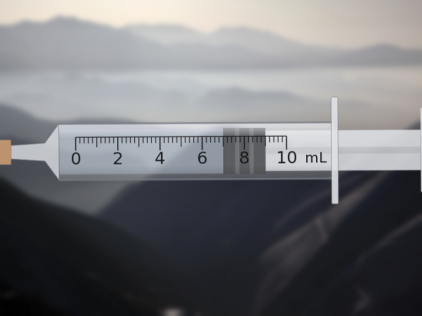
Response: 7 mL
